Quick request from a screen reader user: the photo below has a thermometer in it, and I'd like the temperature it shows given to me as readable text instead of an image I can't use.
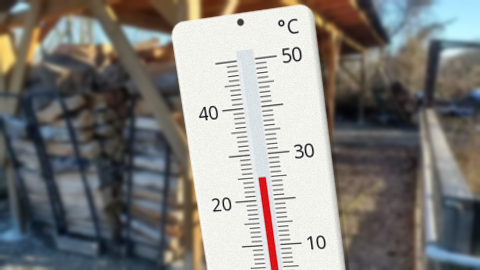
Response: 25 °C
